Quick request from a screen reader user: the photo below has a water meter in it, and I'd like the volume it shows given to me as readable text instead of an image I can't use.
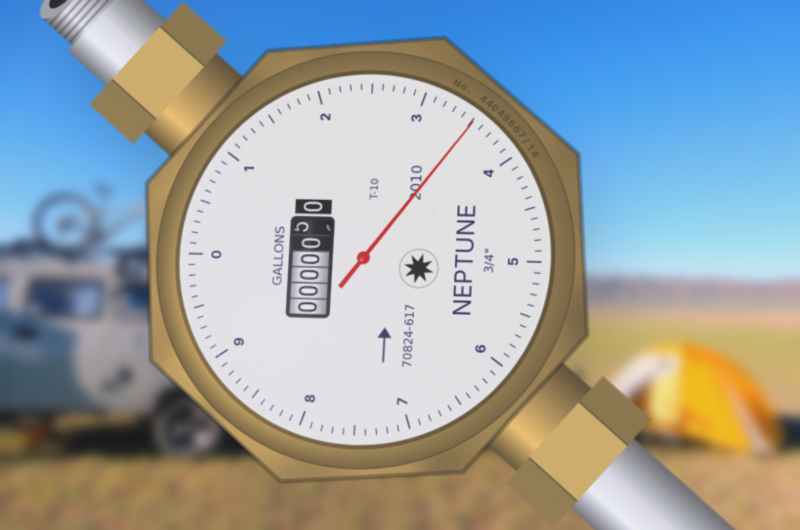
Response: 53.5 gal
